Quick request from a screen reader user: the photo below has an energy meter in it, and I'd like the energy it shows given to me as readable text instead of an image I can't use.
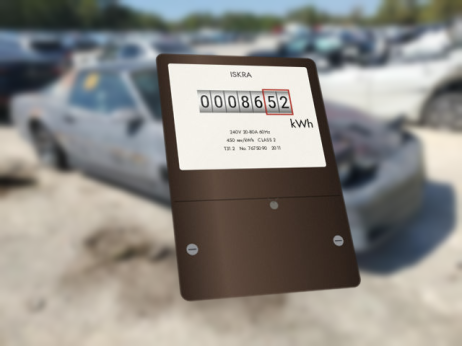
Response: 86.52 kWh
